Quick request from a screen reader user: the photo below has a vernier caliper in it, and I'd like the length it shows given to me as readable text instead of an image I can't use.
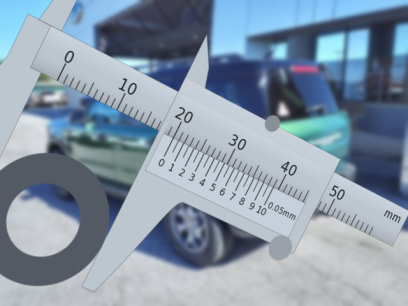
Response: 20.0 mm
